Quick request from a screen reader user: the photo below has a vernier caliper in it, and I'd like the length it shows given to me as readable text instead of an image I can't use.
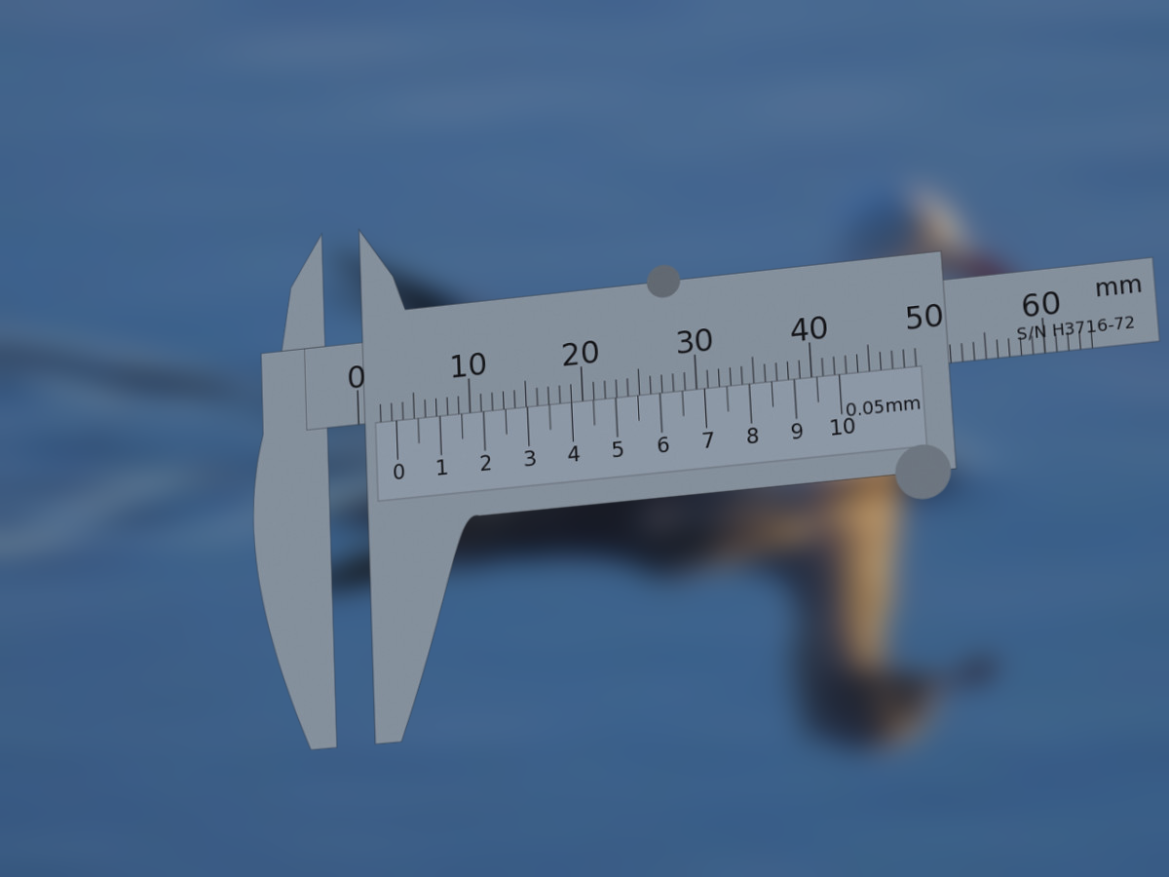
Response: 3.4 mm
